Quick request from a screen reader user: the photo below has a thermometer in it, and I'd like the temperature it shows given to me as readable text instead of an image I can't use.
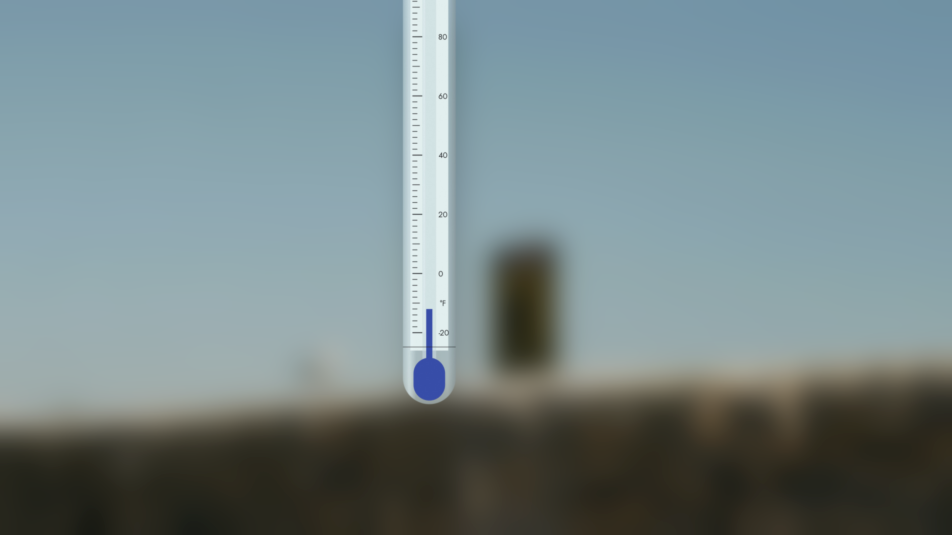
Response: -12 °F
